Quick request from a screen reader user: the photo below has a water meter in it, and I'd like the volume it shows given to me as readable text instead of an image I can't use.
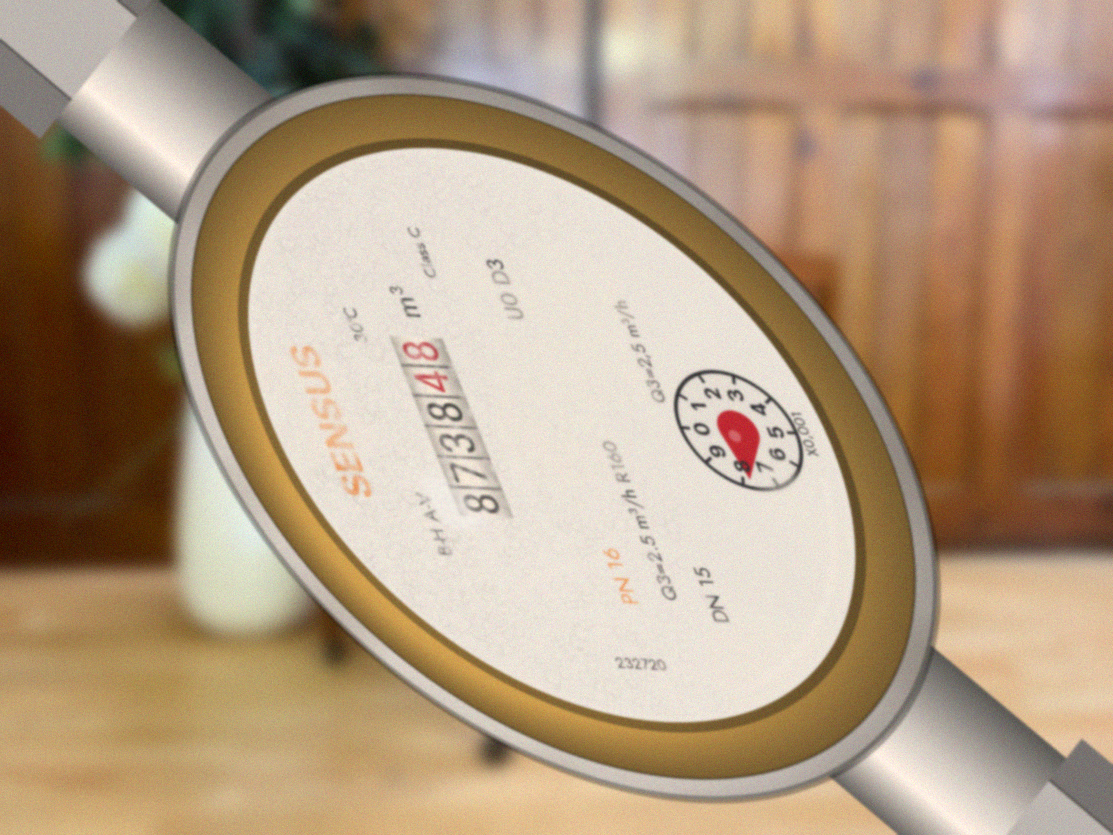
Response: 8738.487 m³
